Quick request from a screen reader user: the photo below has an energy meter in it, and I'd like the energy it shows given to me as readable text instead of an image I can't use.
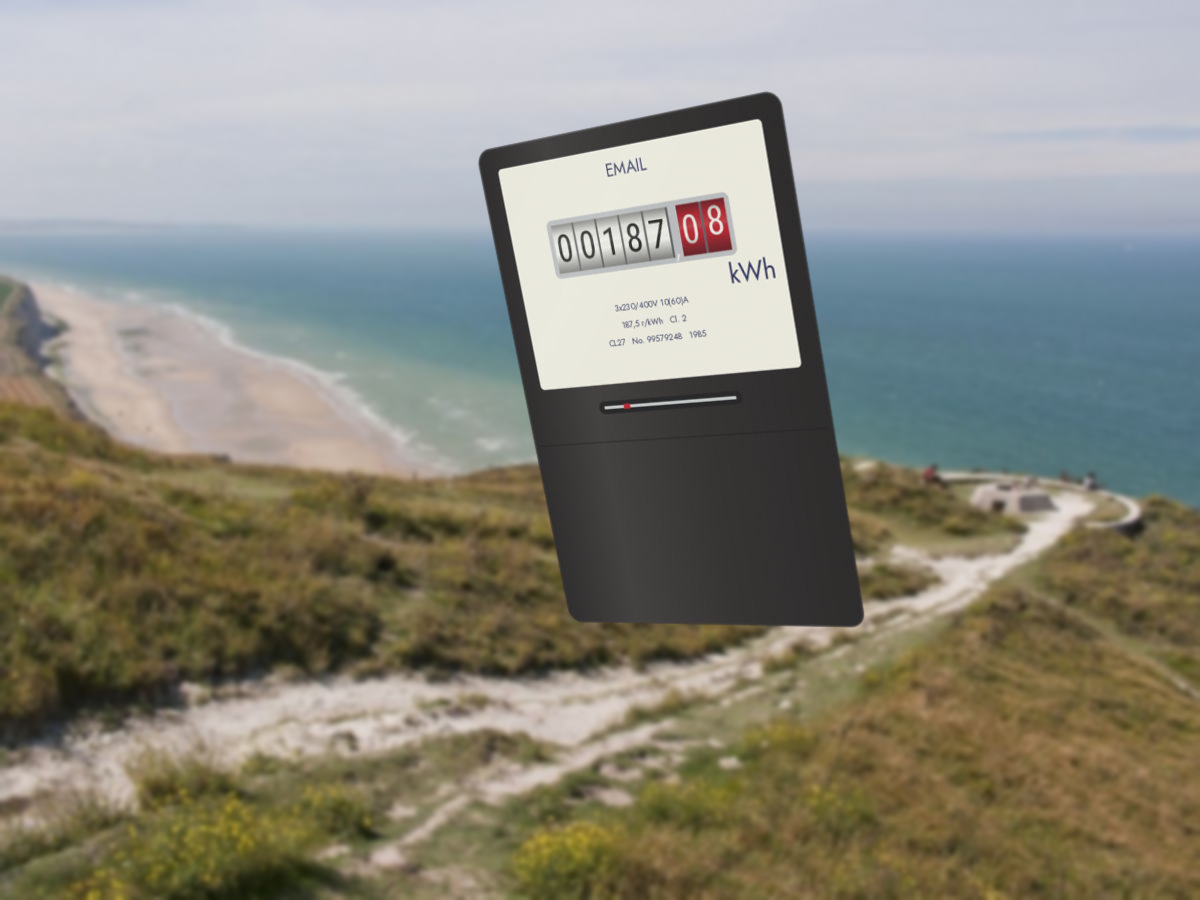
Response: 187.08 kWh
